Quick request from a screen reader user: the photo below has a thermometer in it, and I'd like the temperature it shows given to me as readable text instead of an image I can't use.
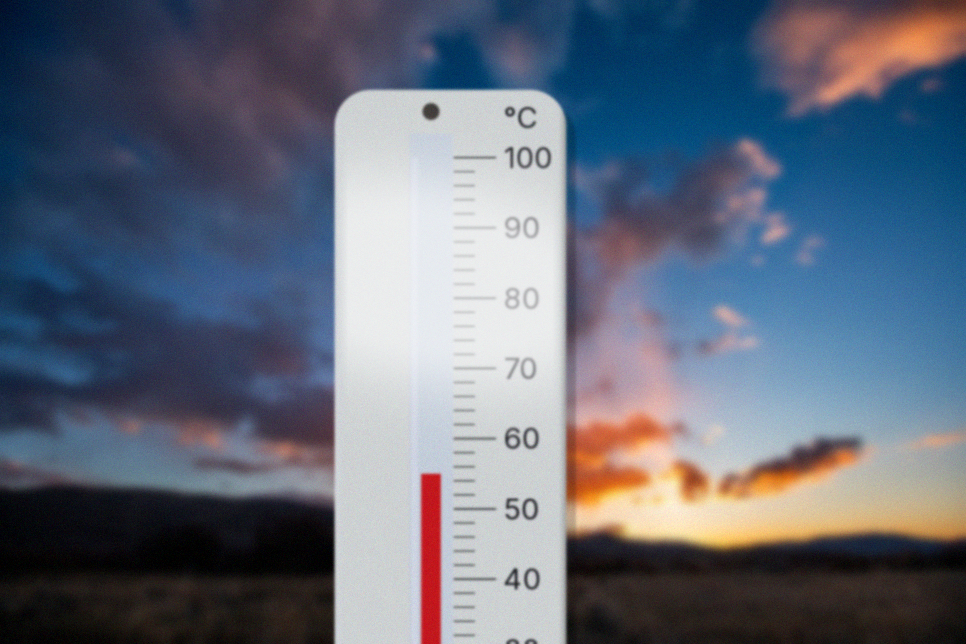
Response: 55 °C
